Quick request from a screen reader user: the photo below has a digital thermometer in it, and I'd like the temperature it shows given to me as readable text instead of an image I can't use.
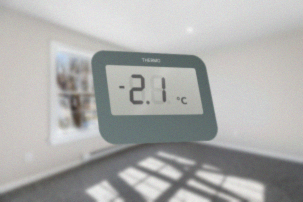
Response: -2.1 °C
